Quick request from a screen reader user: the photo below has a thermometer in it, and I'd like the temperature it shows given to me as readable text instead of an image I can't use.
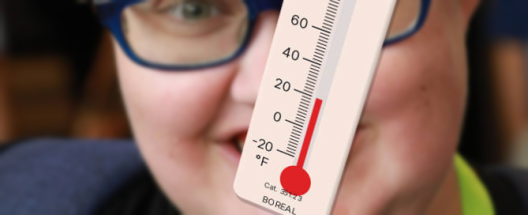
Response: 20 °F
